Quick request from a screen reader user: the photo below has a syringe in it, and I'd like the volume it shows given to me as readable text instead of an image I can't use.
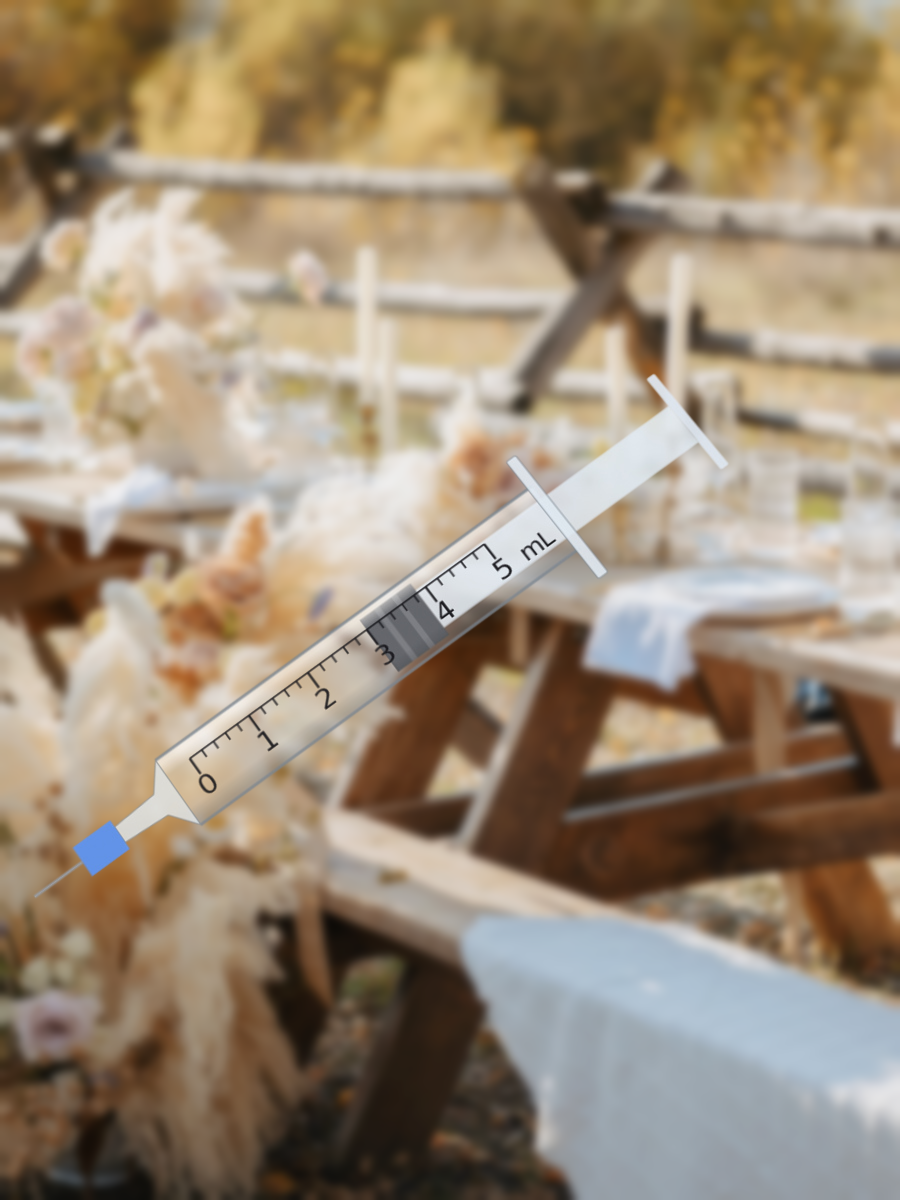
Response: 3 mL
